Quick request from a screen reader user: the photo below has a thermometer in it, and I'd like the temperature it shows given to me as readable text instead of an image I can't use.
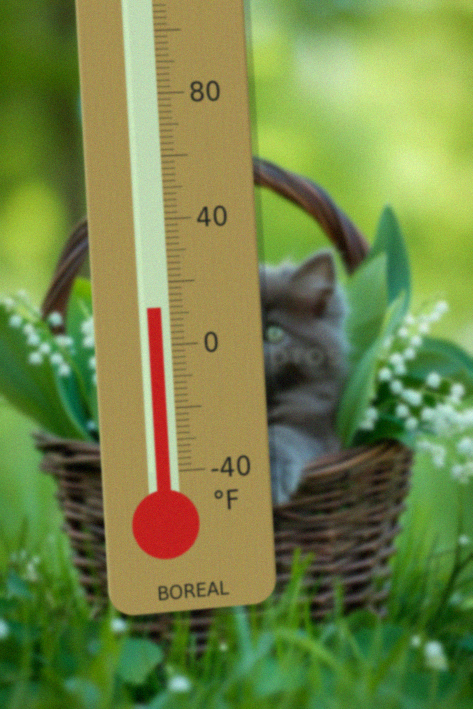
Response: 12 °F
